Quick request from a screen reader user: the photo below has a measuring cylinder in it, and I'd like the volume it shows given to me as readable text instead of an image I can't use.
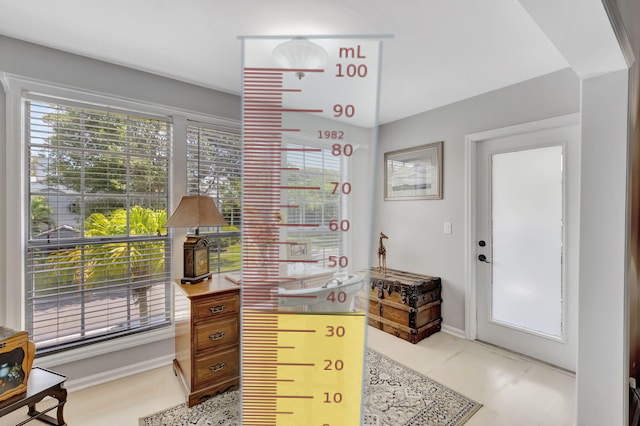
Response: 35 mL
